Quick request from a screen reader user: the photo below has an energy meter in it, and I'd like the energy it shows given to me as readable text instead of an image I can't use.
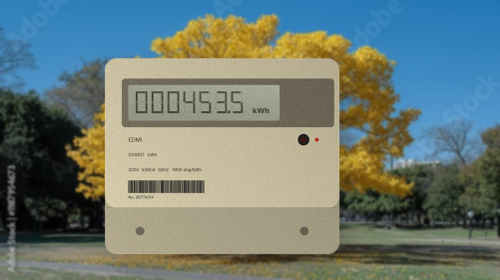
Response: 453.5 kWh
